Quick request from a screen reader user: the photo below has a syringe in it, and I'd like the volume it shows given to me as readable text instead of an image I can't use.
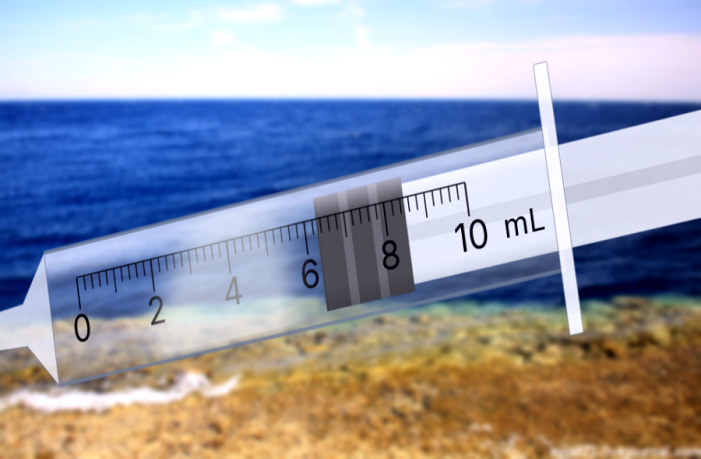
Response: 6.3 mL
